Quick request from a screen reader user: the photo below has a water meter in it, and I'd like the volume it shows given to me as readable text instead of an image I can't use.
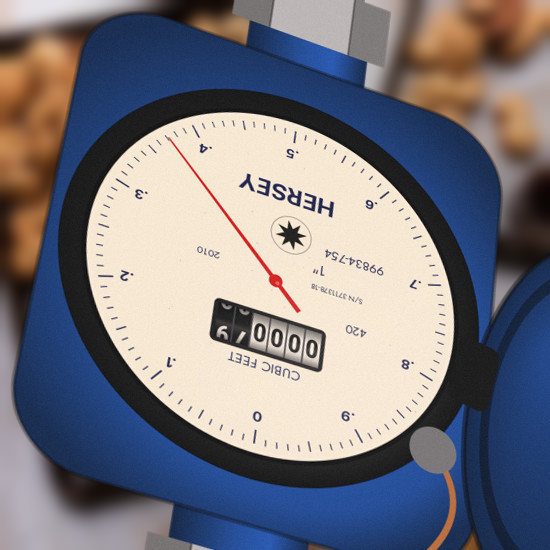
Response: 79.37 ft³
